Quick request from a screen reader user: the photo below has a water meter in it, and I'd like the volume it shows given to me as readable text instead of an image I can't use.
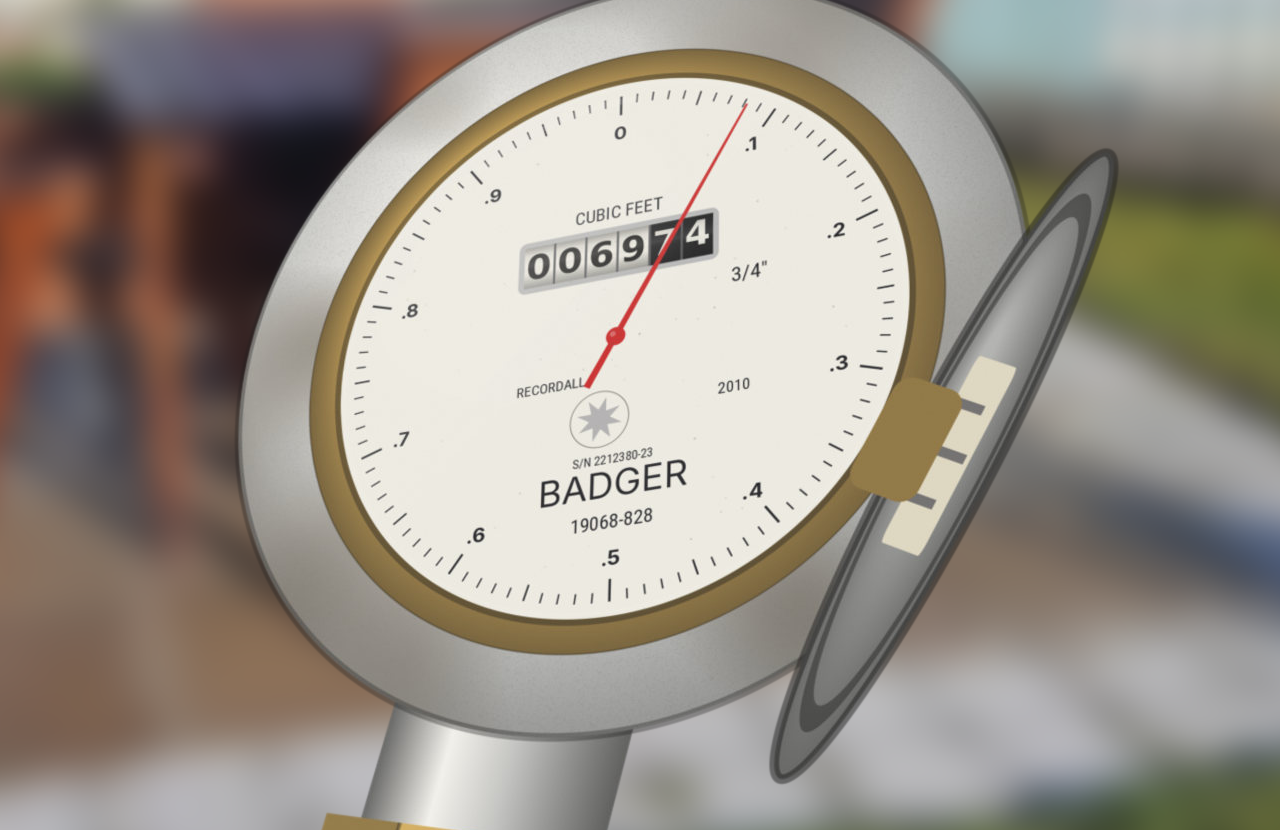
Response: 6974.08 ft³
